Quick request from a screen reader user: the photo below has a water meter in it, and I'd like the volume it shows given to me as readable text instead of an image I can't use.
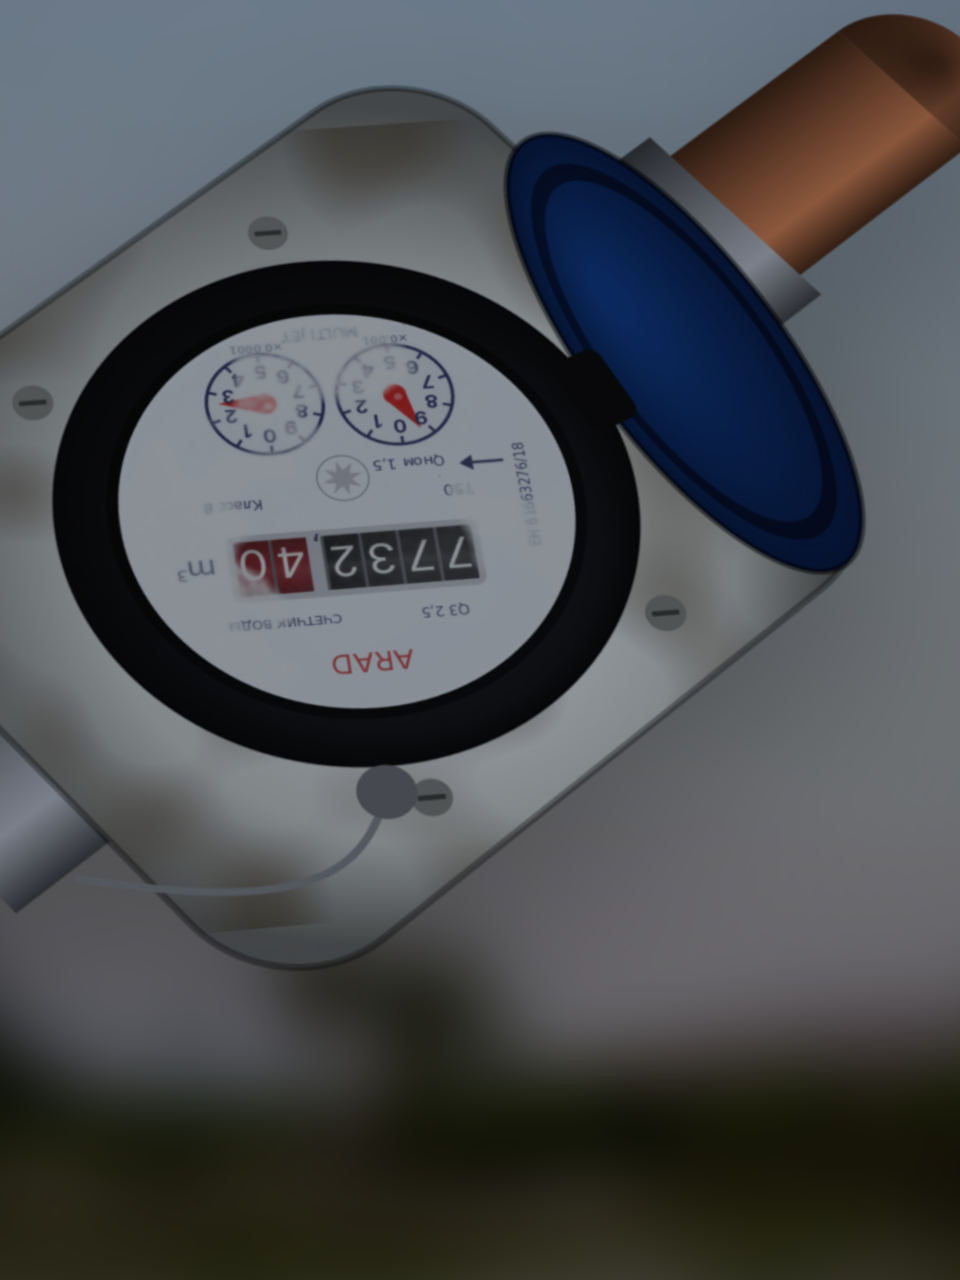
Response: 7732.3992 m³
